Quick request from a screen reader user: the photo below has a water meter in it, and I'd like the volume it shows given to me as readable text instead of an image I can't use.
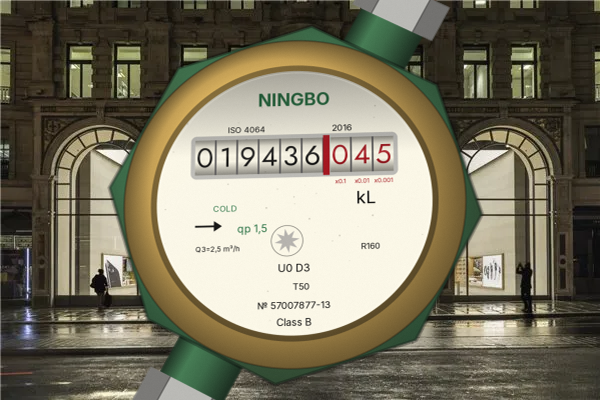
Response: 19436.045 kL
